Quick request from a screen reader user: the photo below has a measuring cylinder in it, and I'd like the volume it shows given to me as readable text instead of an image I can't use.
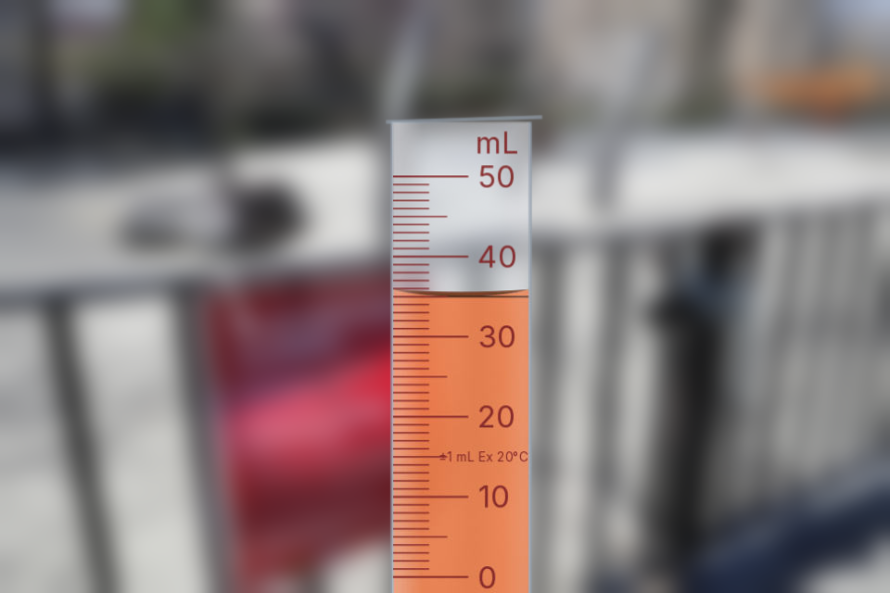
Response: 35 mL
